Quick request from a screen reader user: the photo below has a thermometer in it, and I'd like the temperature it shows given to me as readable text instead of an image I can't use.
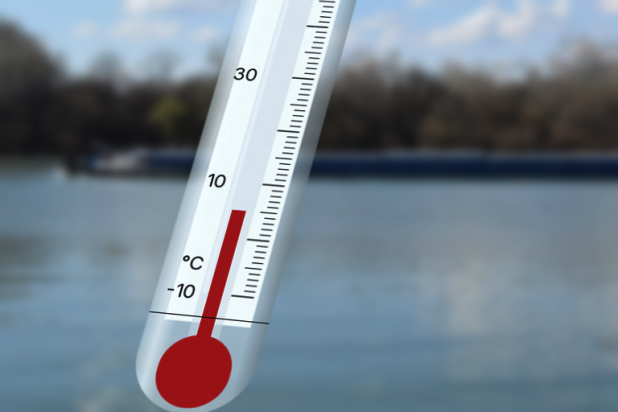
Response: 5 °C
